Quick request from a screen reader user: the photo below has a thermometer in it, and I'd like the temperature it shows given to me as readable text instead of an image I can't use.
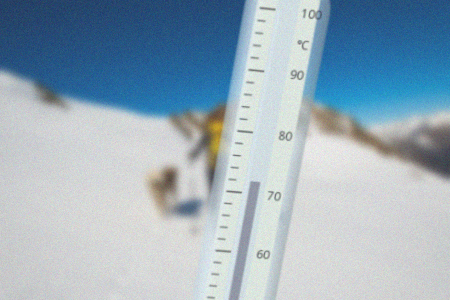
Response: 72 °C
